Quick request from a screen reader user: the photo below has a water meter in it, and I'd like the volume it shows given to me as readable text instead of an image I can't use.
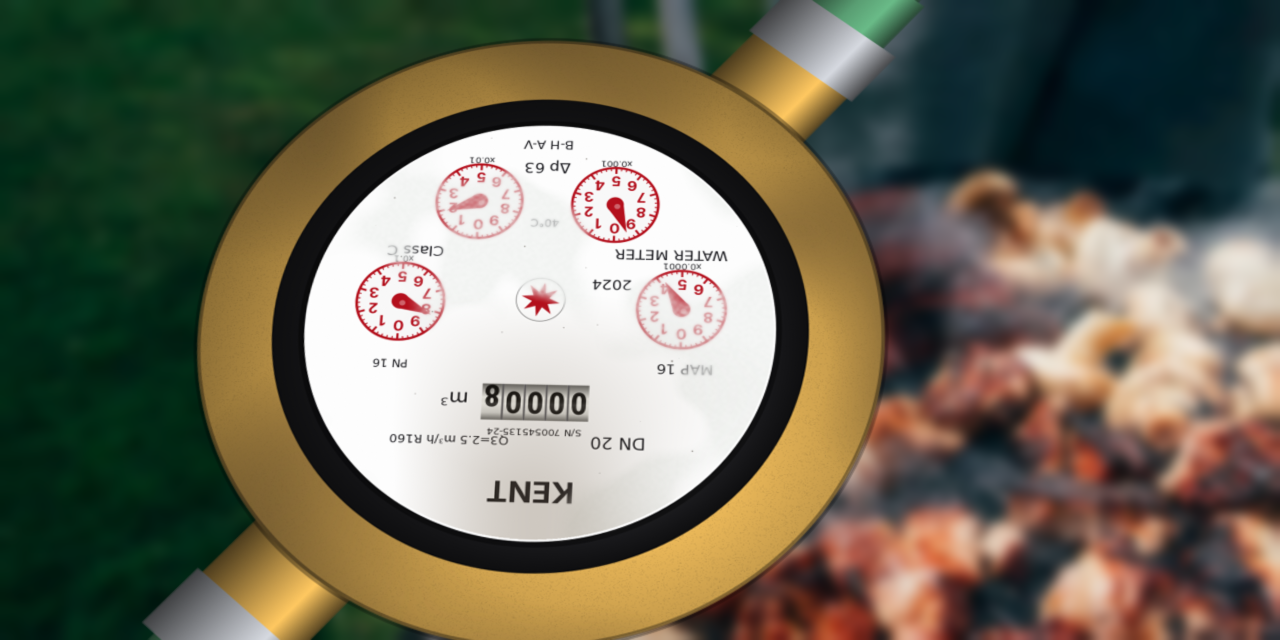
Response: 7.8194 m³
